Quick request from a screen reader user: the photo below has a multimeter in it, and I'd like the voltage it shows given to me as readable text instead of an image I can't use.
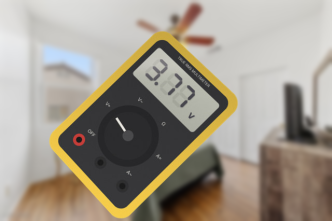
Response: 3.77 V
